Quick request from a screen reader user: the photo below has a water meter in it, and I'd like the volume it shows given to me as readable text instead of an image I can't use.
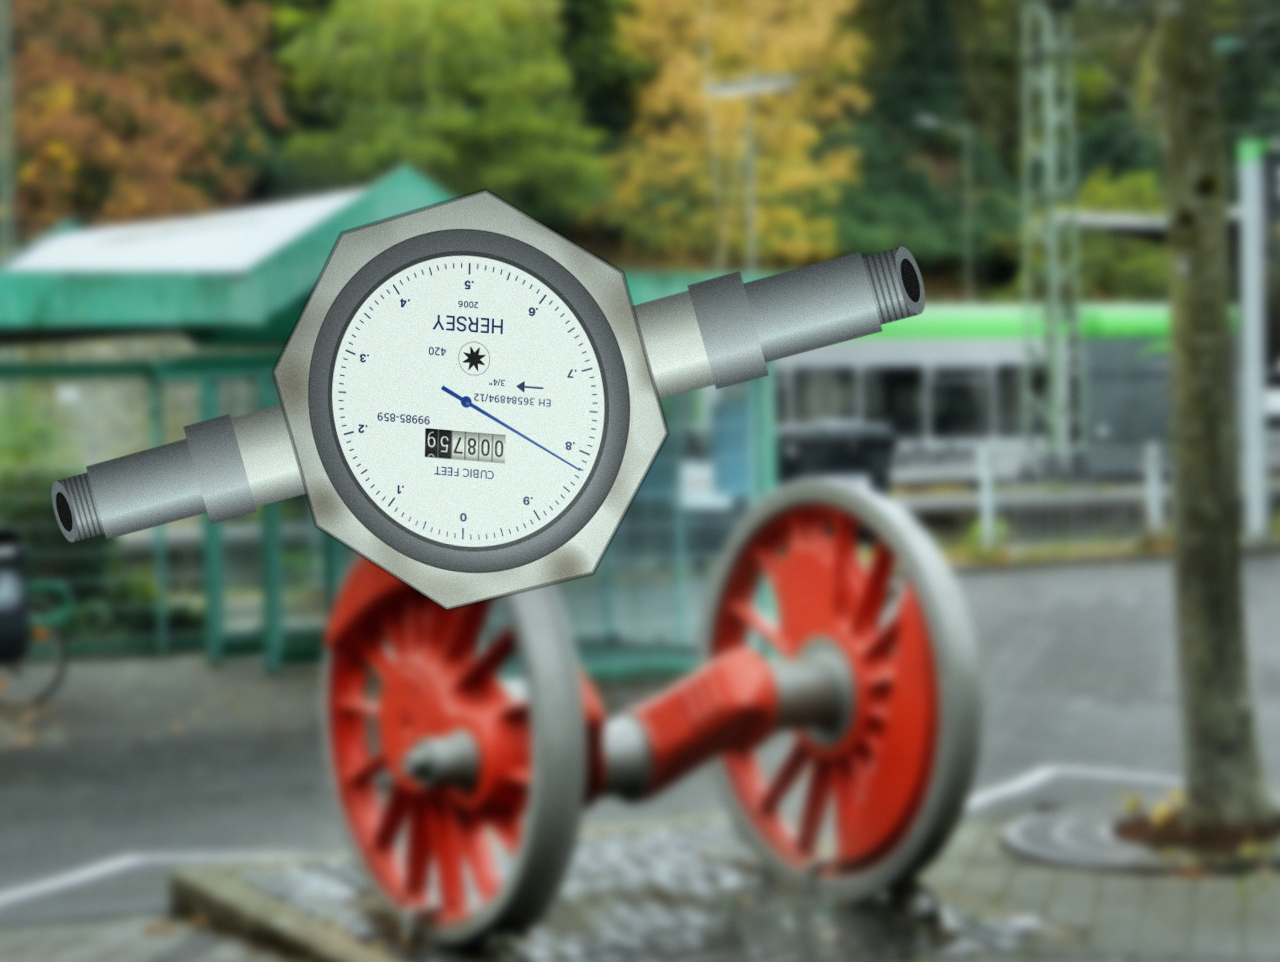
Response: 8758.82 ft³
